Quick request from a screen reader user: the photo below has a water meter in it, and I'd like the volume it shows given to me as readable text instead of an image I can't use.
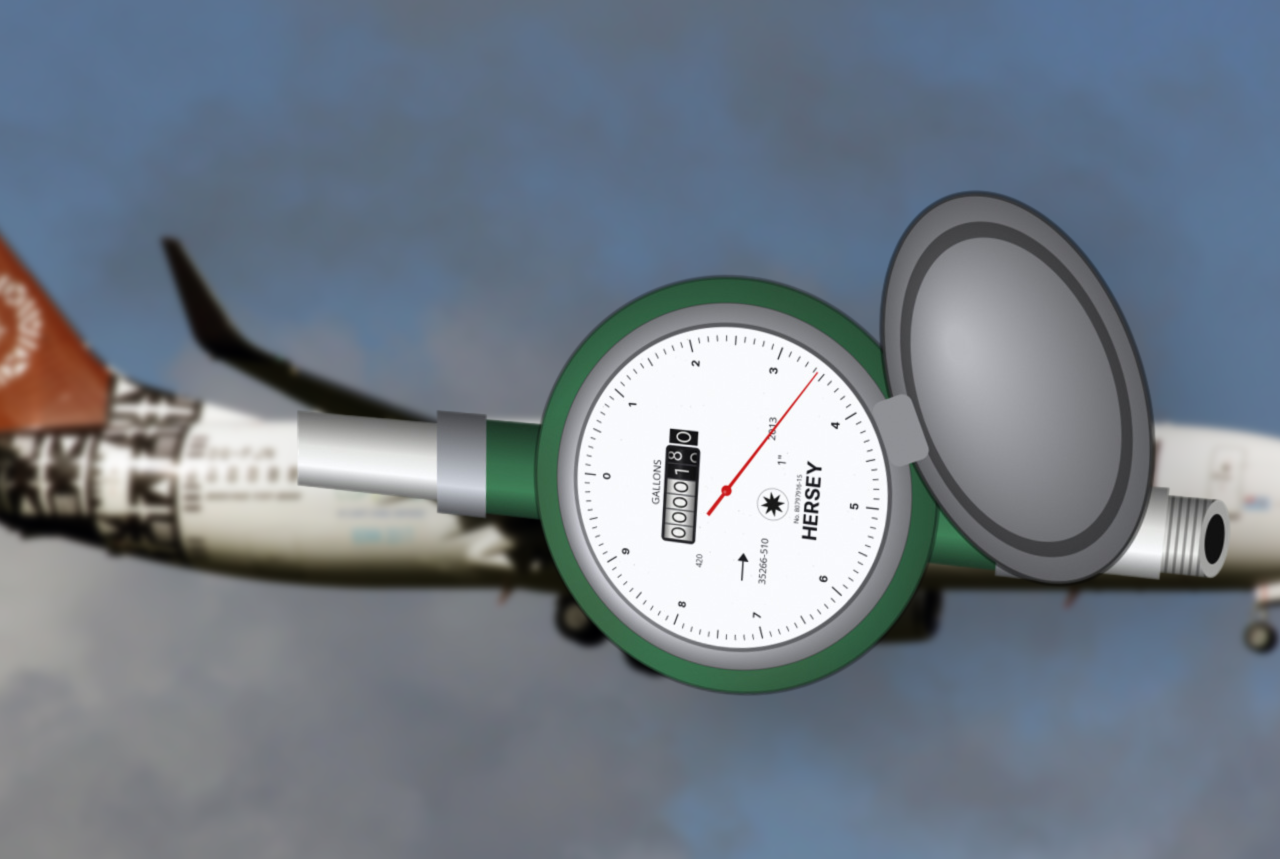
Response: 183.4 gal
